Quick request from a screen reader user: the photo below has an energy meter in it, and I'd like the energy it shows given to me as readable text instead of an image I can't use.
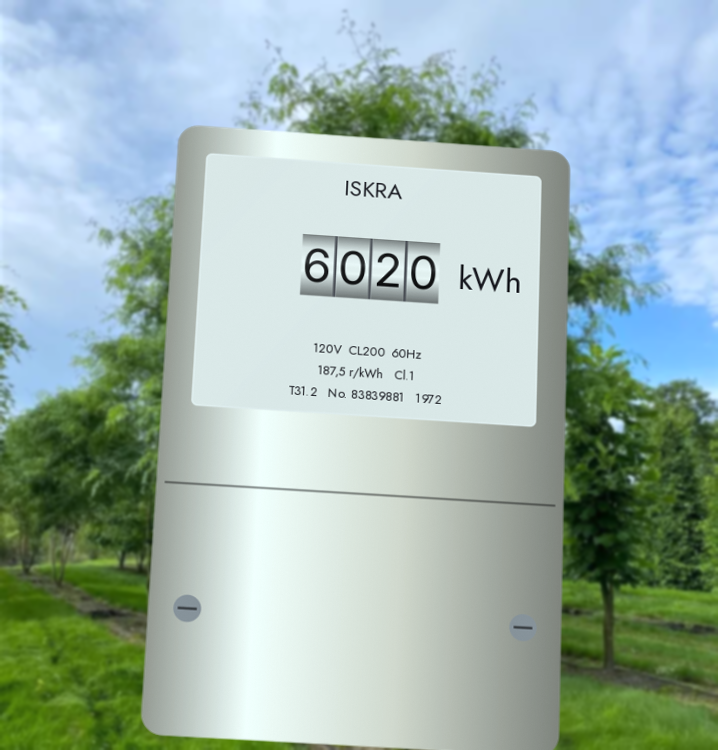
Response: 6020 kWh
